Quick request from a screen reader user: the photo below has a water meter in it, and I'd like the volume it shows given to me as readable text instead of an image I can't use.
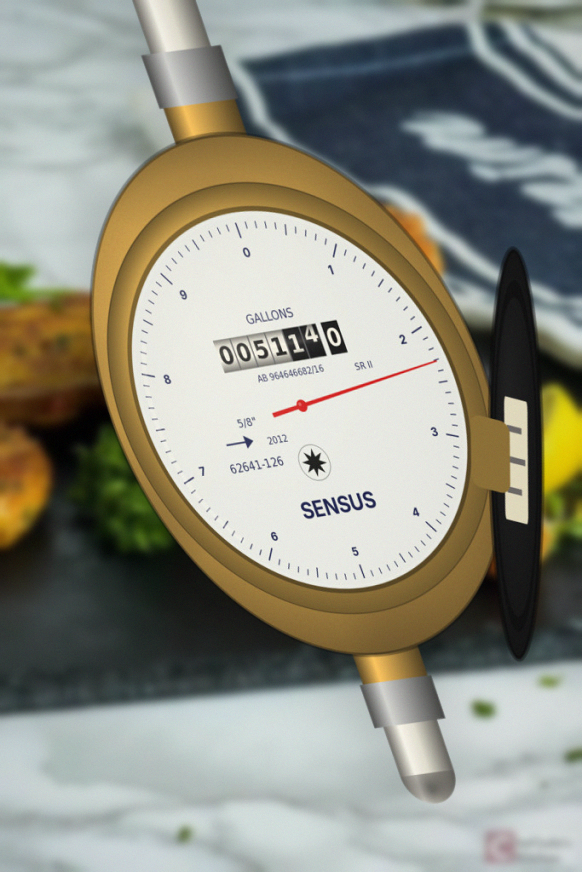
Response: 51142.3 gal
